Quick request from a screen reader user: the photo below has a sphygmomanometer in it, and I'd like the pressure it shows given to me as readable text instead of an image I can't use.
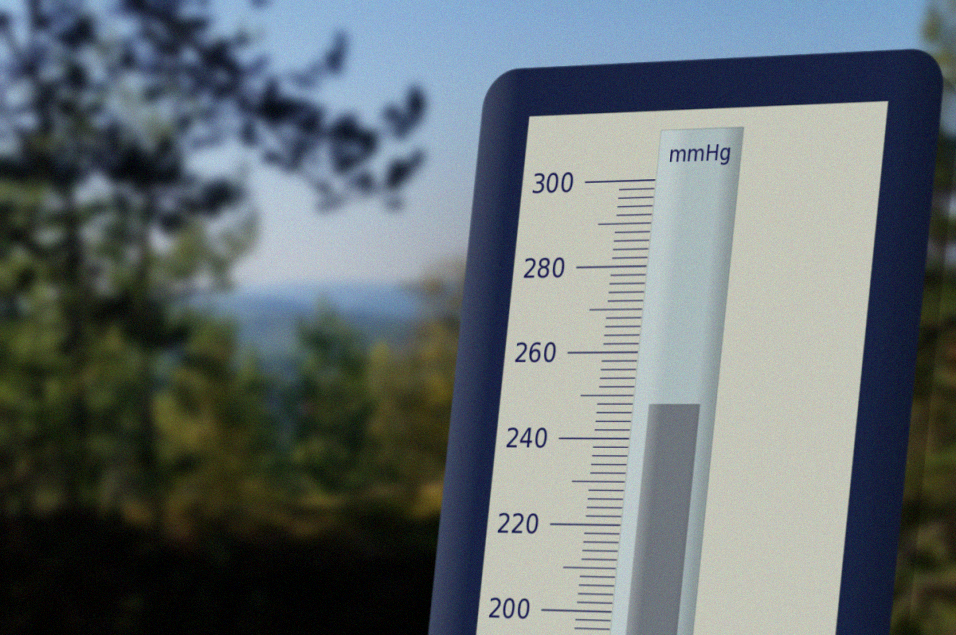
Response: 248 mmHg
